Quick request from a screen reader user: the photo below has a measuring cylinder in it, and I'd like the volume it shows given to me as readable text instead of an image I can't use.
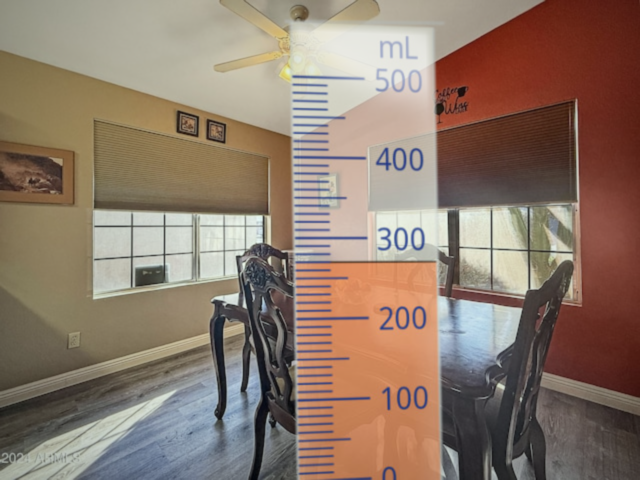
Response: 270 mL
